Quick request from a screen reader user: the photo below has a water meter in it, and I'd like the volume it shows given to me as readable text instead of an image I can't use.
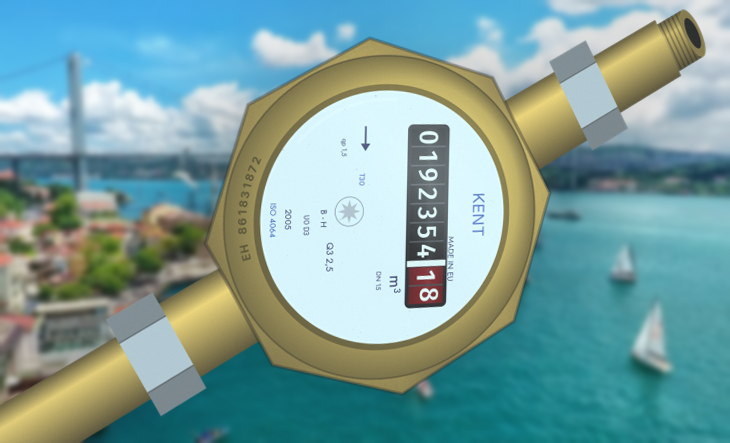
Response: 192354.18 m³
